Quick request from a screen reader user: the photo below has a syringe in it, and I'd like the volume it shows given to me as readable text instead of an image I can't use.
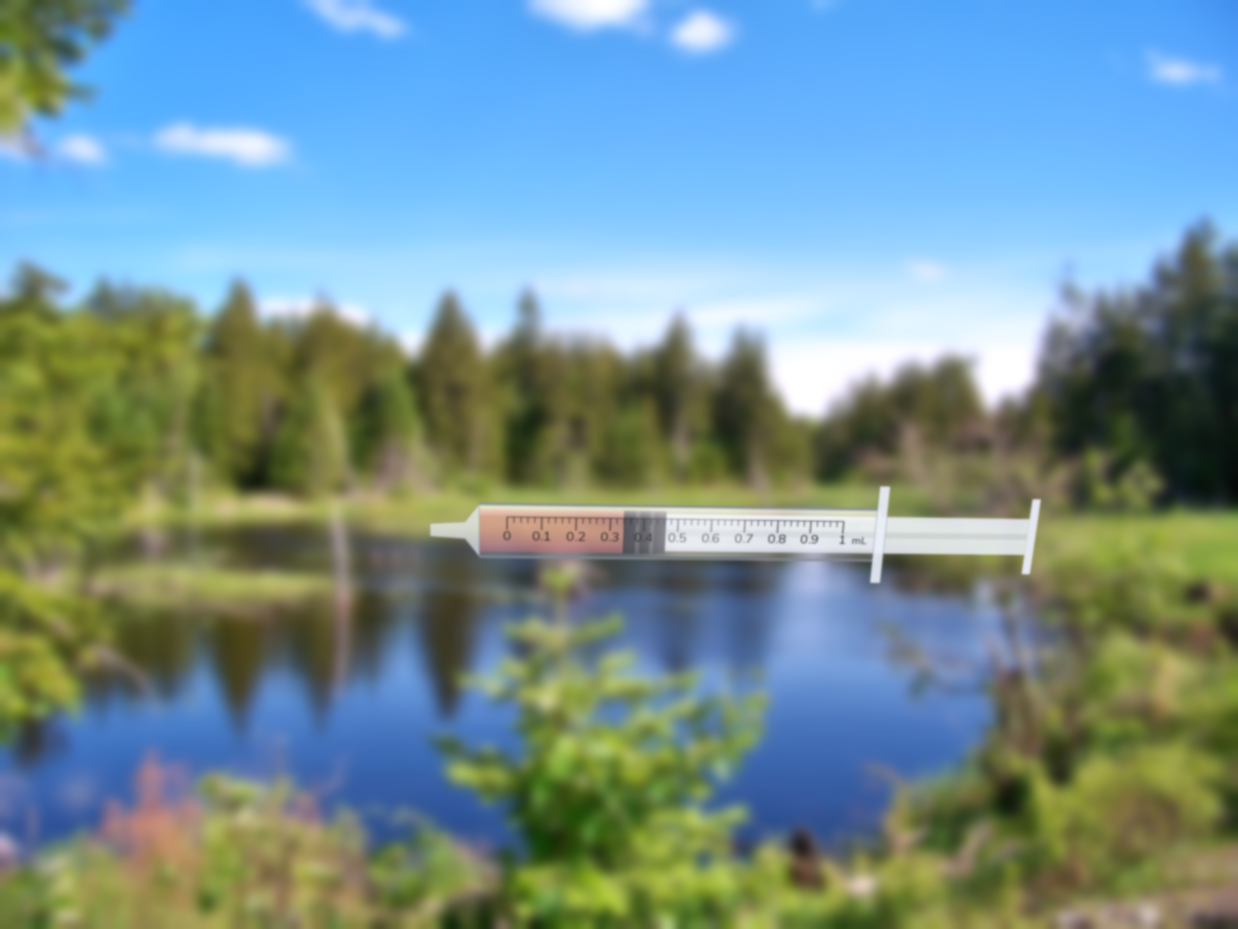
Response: 0.34 mL
